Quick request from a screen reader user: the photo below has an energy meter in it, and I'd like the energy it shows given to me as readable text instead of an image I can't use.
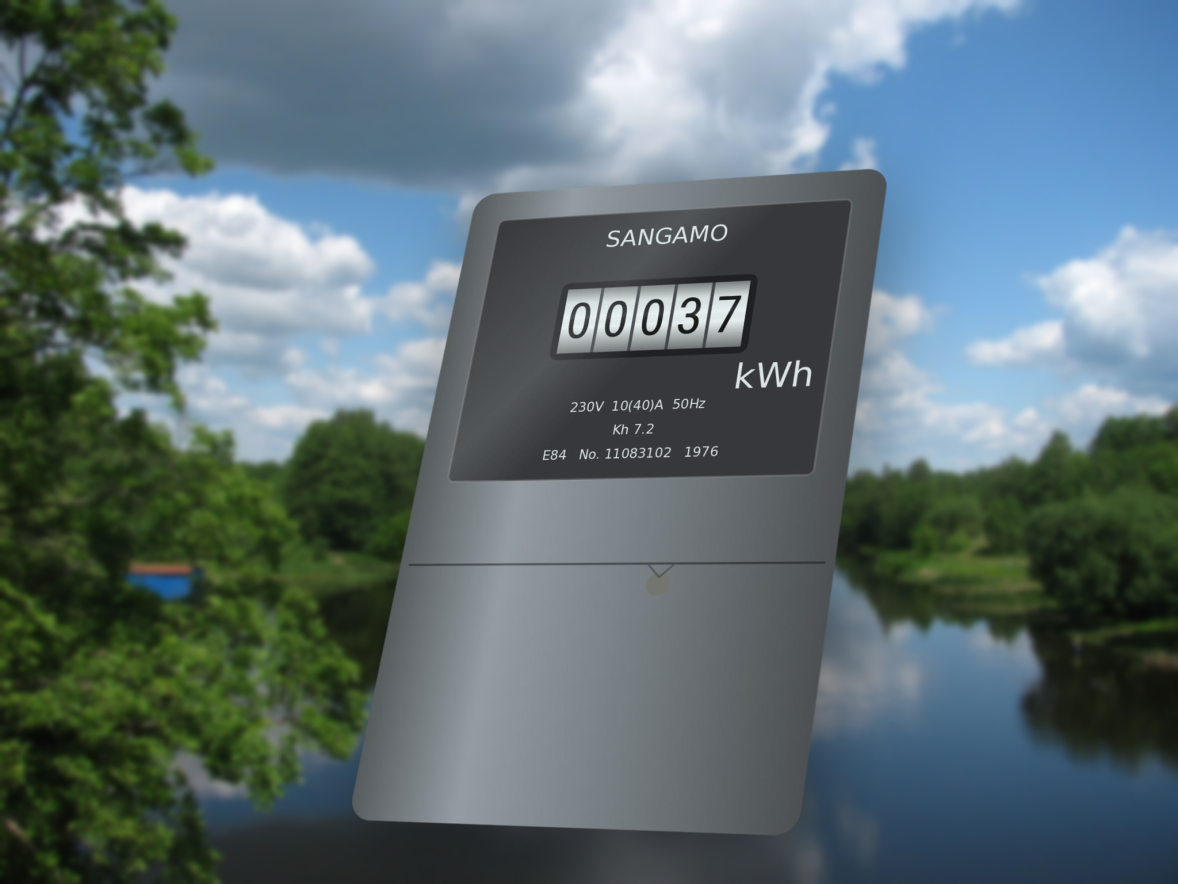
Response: 37 kWh
